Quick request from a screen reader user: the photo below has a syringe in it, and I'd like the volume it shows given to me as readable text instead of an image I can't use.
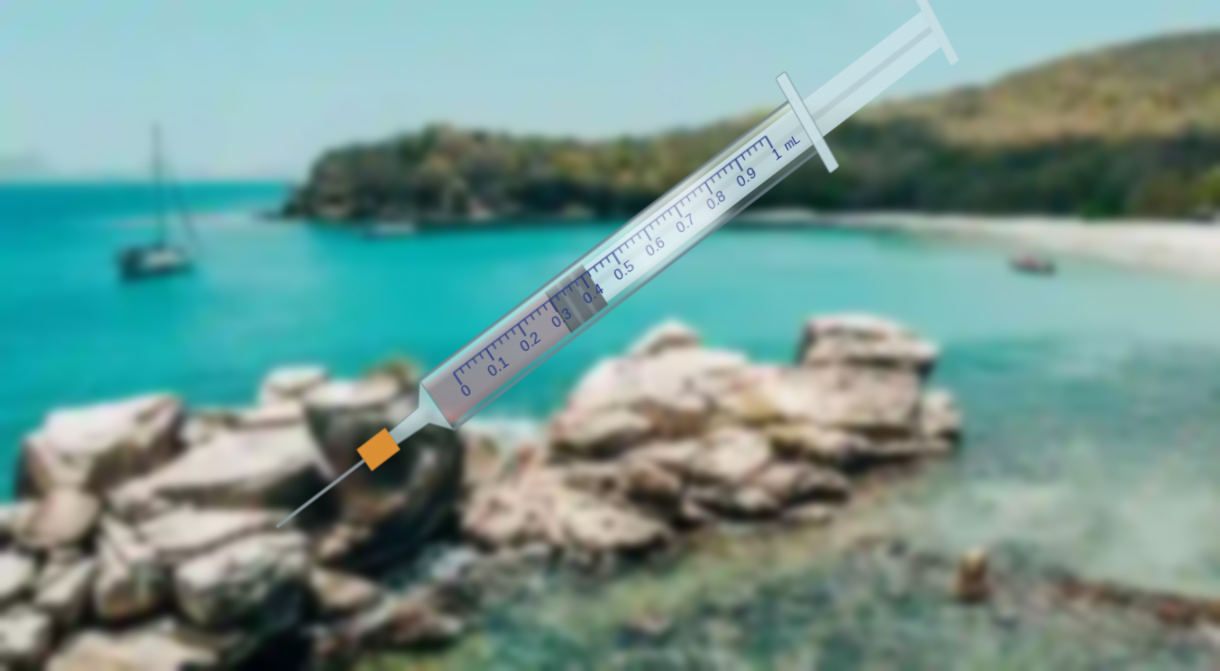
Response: 0.3 mL
